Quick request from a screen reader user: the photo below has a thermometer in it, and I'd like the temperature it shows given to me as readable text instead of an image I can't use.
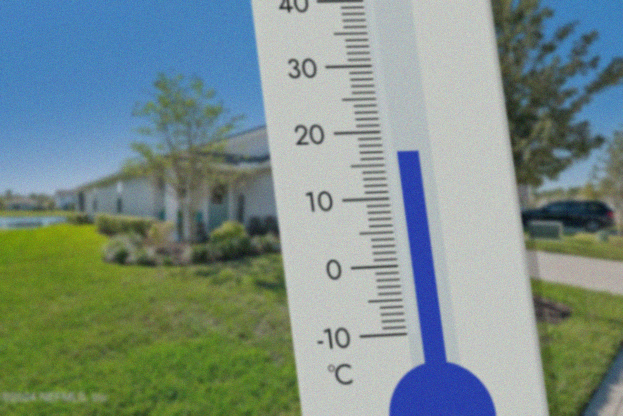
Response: 17 °C
